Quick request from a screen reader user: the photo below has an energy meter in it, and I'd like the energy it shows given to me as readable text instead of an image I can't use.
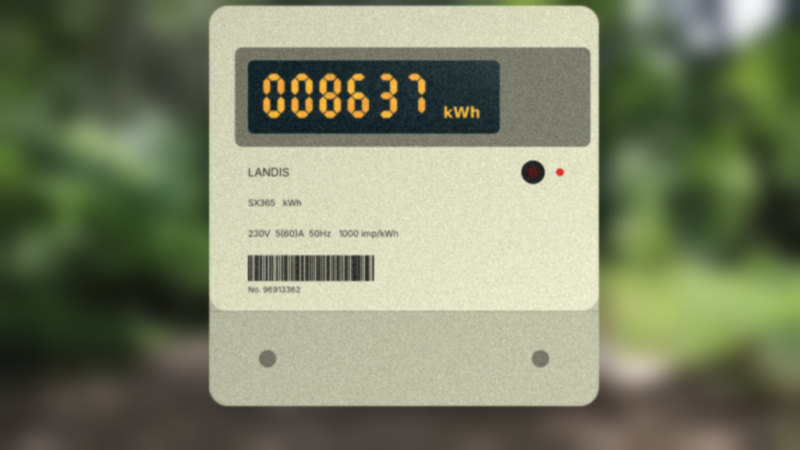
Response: 8637 kWh
